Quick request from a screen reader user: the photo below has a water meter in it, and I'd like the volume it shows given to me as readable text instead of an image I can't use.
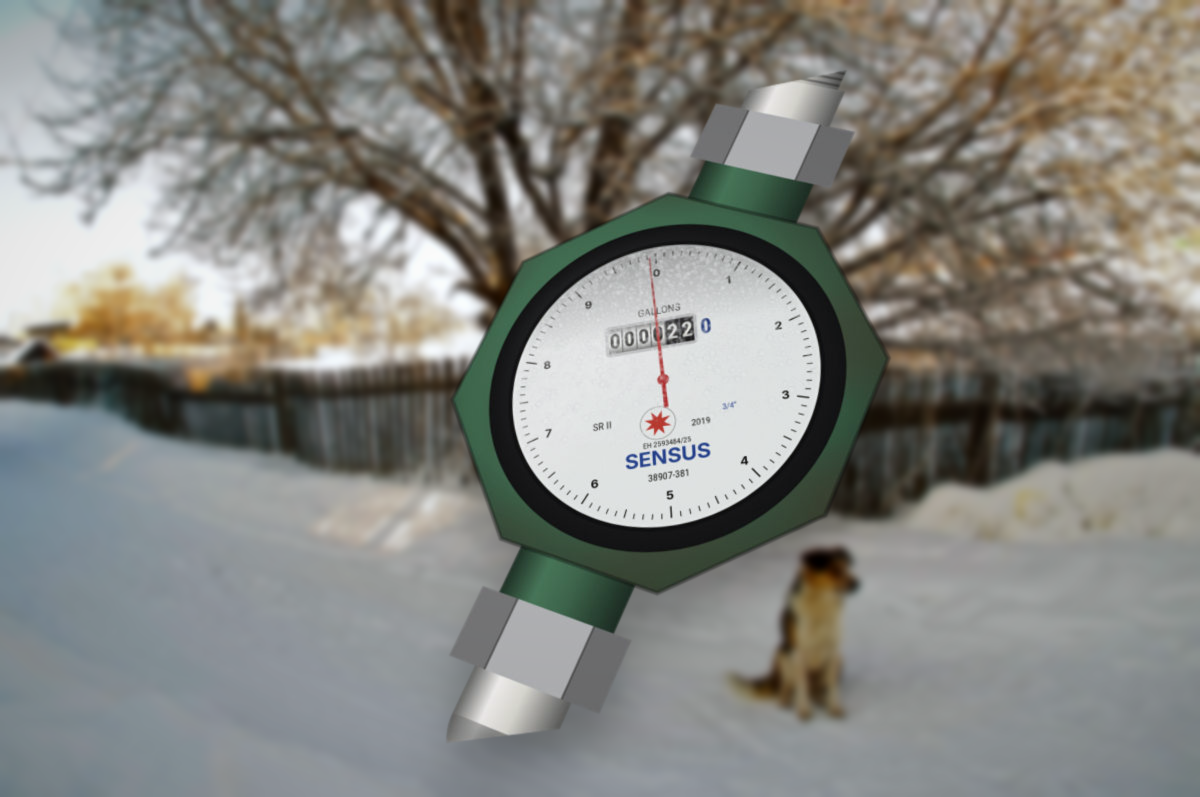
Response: 219.9 gal
